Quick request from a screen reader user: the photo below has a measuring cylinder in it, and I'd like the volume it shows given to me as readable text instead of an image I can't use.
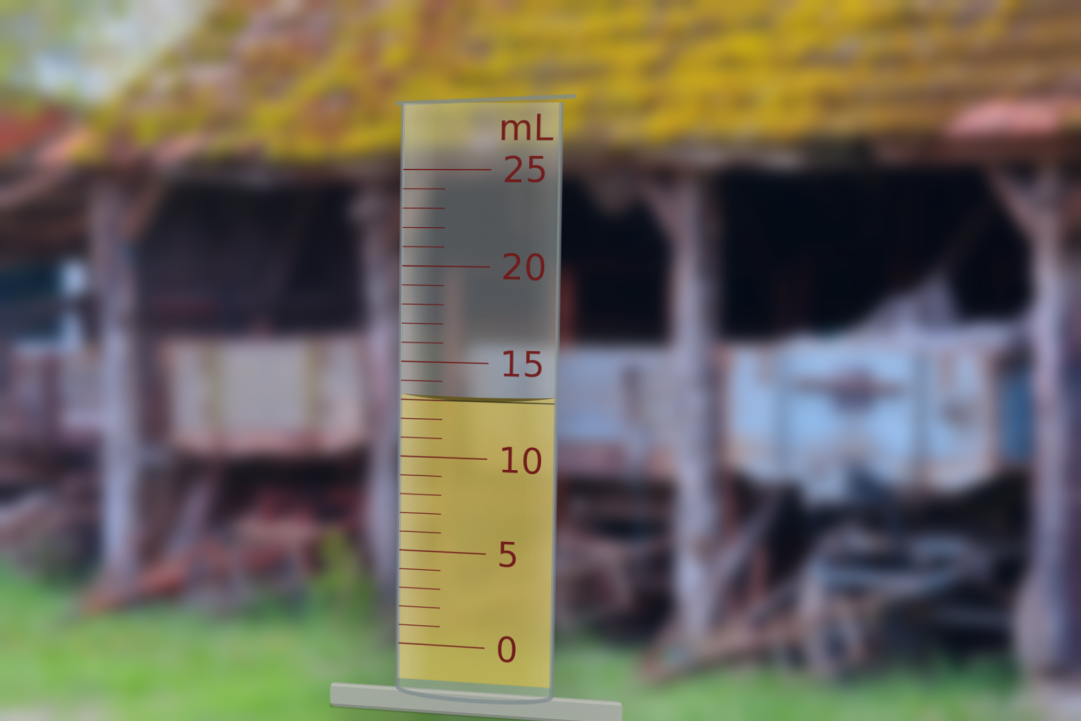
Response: 13 mL
